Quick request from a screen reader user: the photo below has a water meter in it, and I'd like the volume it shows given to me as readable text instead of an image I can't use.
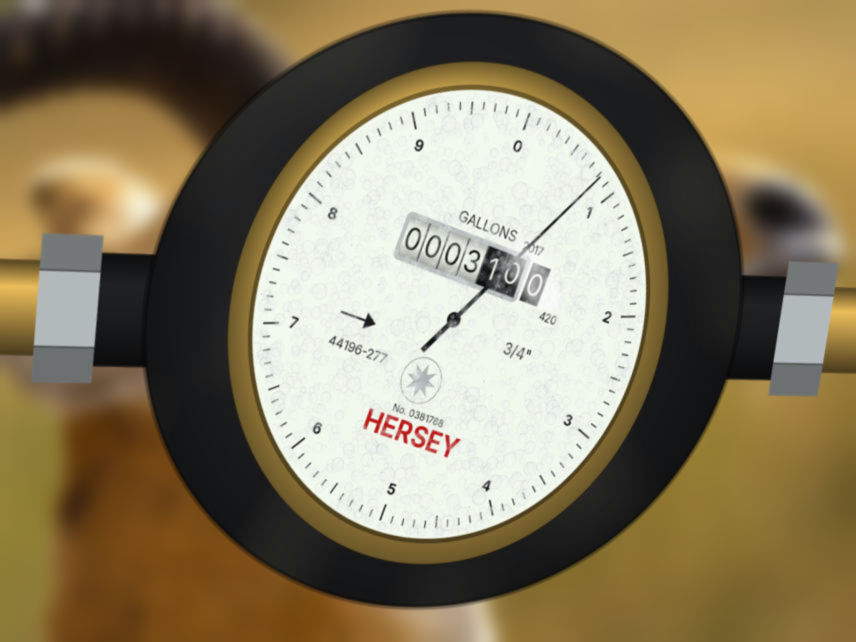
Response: 3100.8 gal
